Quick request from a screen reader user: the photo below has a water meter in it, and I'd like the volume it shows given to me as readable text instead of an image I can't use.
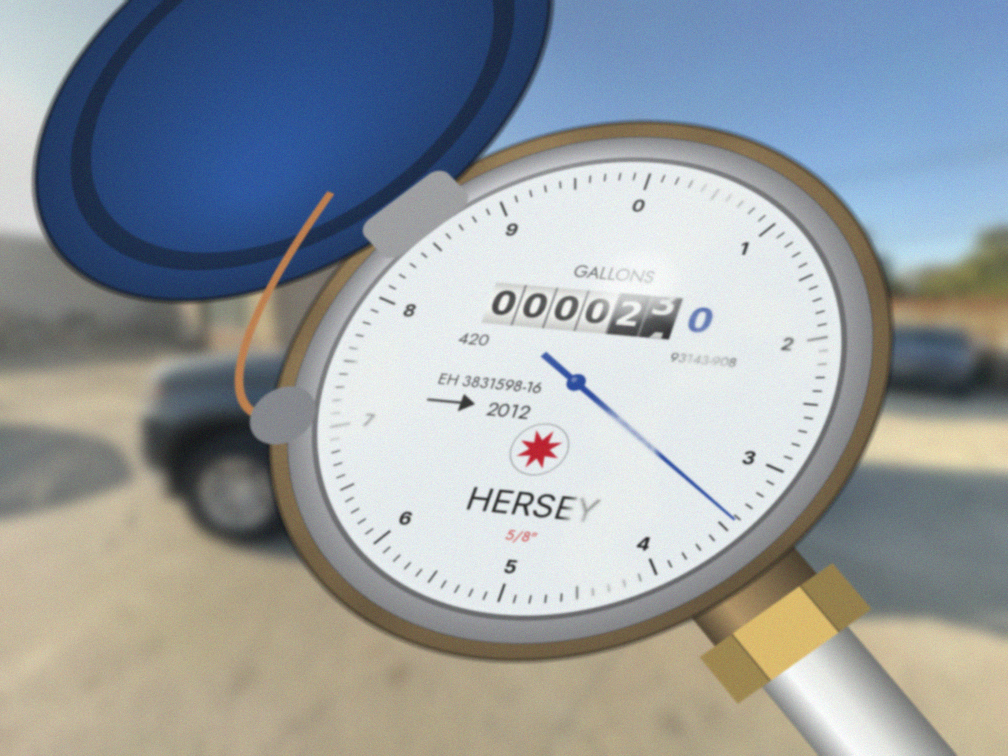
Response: 233.4 gal
